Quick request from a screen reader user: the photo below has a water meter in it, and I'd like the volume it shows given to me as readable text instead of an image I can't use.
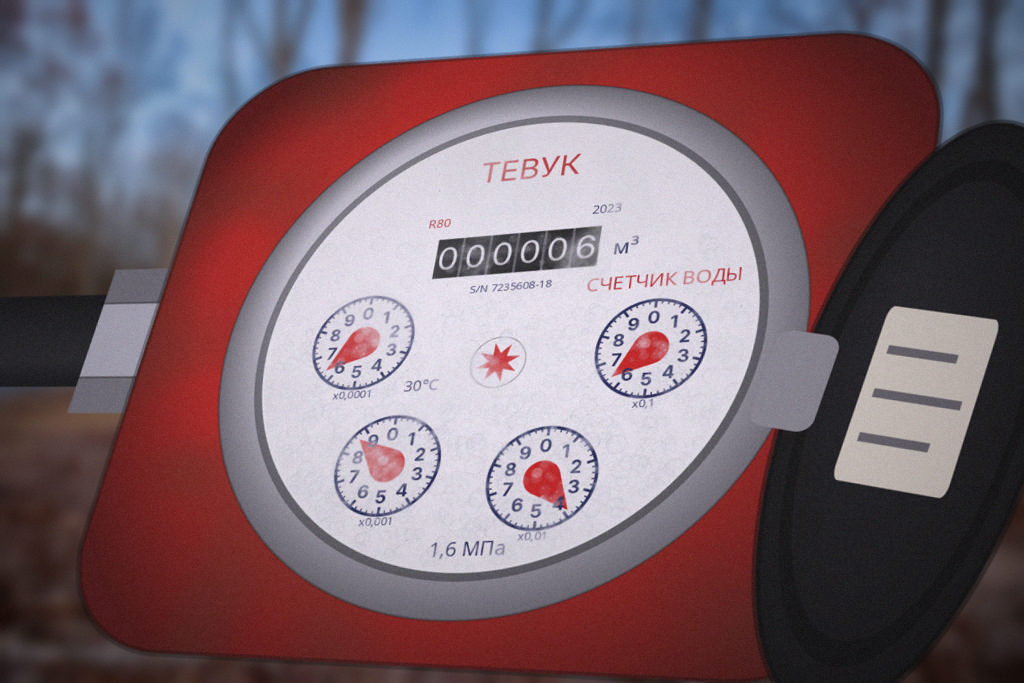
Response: 6.6386 m³
